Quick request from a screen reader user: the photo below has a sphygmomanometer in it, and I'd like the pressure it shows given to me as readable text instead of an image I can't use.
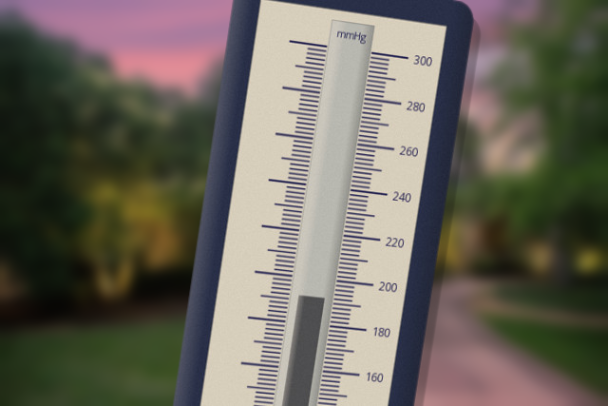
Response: 192 mmHg
